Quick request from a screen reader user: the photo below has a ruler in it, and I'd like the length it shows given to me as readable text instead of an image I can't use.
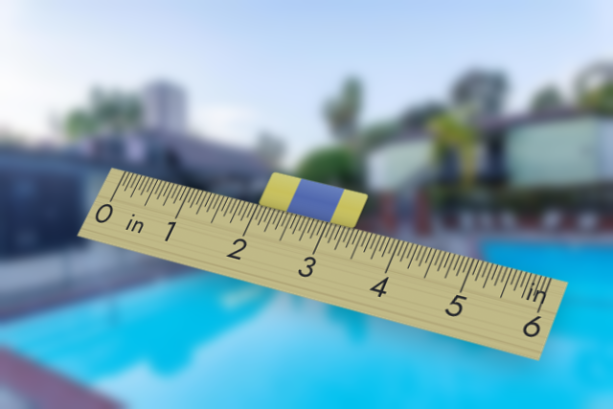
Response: 1.375 in
